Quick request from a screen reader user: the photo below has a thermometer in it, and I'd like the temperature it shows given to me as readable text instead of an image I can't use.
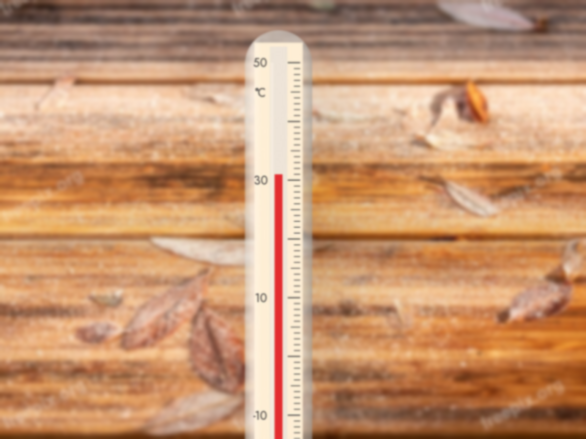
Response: 31 °C
